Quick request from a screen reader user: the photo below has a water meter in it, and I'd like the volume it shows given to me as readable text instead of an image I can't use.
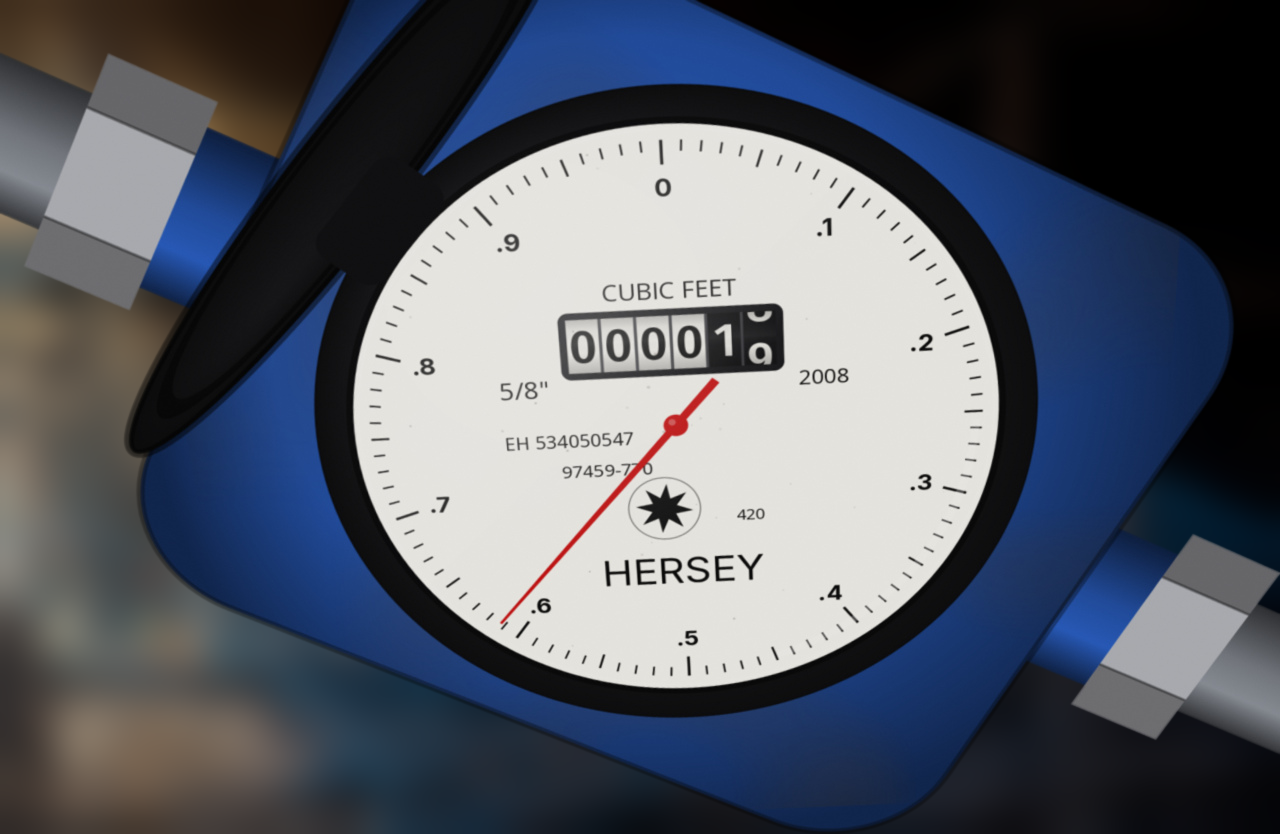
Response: 18.61 ft³
